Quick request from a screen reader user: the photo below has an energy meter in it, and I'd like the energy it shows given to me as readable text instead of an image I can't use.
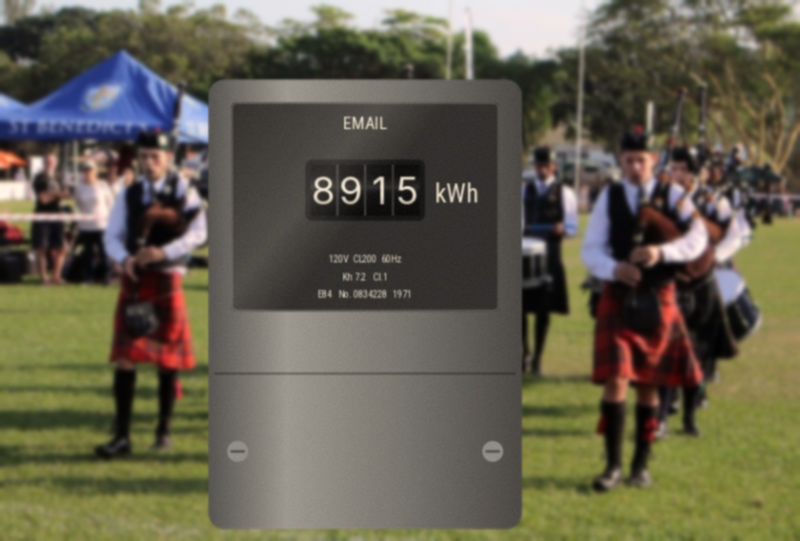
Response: 8915 kWh
